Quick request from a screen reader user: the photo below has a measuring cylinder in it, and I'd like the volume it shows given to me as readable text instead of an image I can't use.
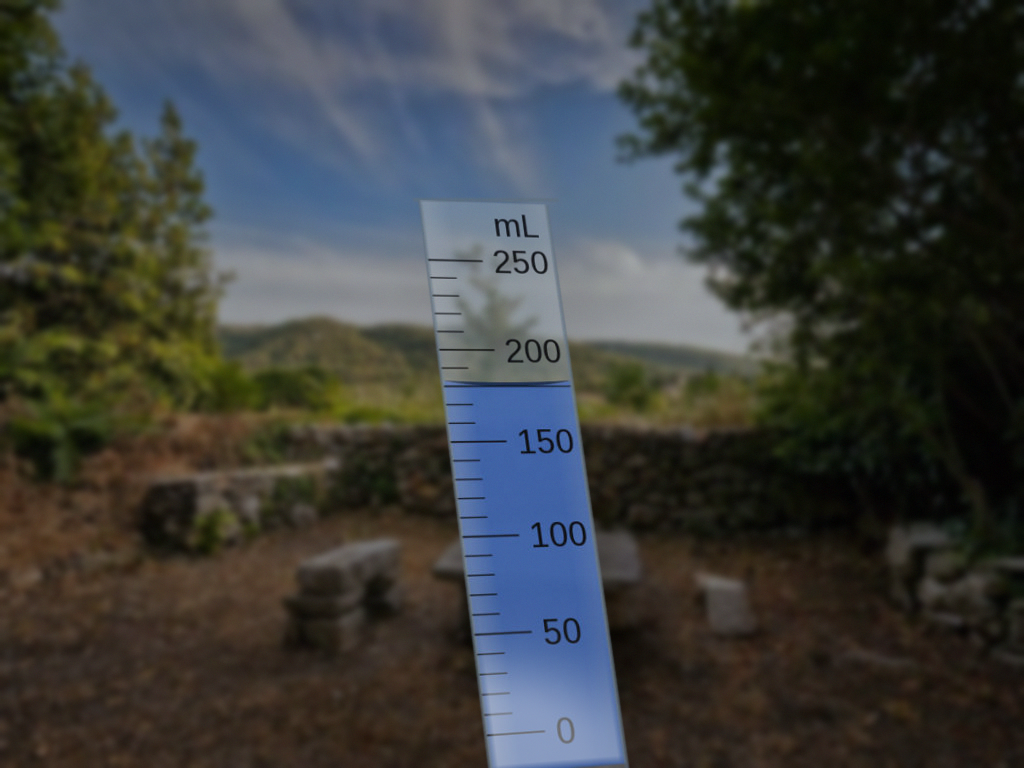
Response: 180 mL
